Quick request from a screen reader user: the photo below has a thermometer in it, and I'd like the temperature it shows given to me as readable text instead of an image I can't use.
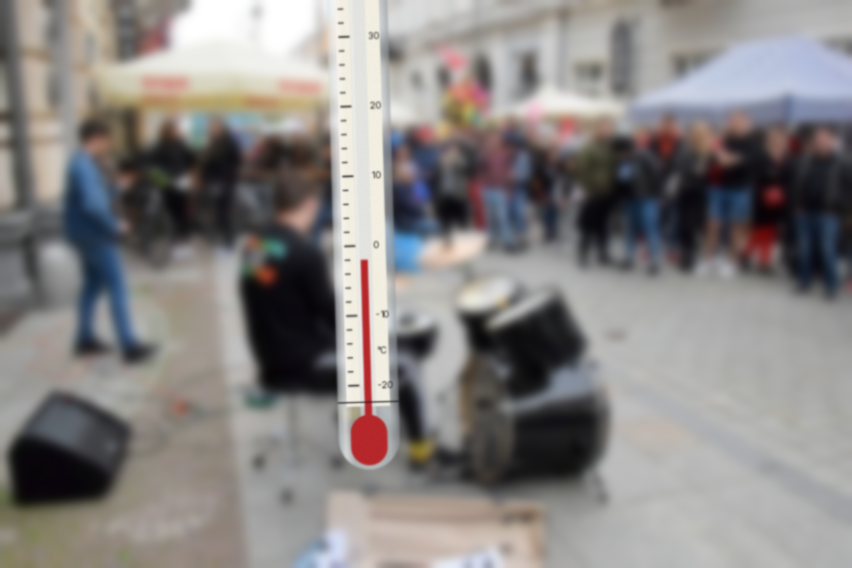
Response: -2 °C
